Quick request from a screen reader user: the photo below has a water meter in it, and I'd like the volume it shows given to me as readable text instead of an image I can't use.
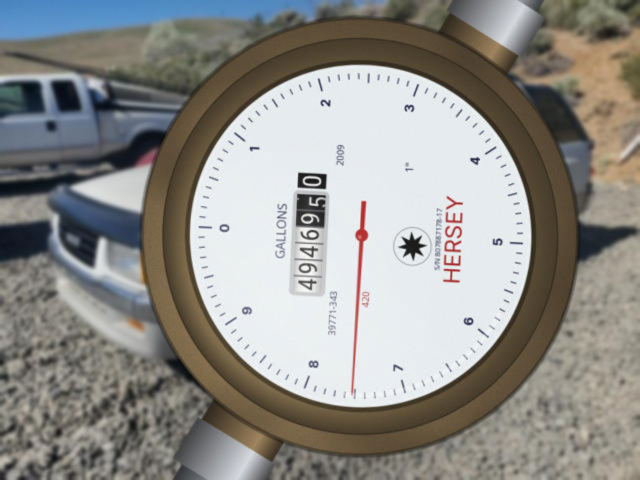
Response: 4946947.5 gal
